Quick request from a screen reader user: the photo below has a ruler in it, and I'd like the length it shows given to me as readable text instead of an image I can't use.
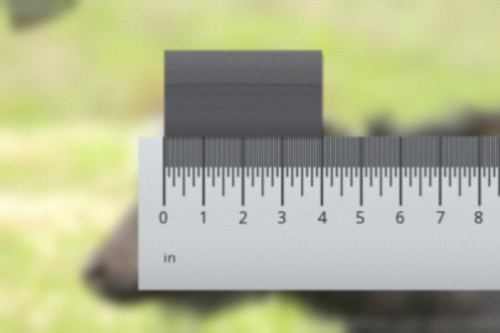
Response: 4 in
